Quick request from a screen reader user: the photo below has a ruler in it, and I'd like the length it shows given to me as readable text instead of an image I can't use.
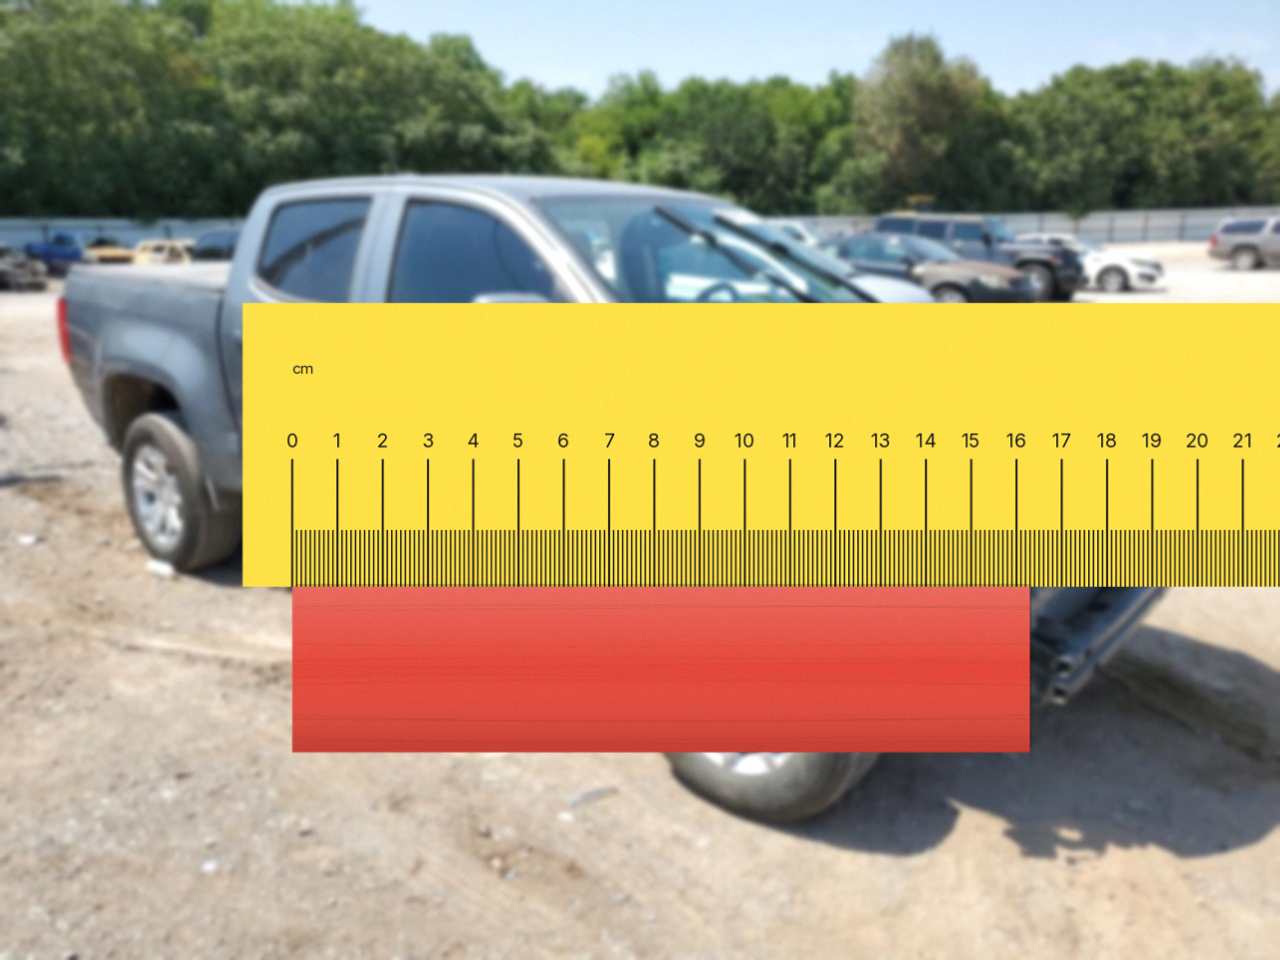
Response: 16.3 cm
